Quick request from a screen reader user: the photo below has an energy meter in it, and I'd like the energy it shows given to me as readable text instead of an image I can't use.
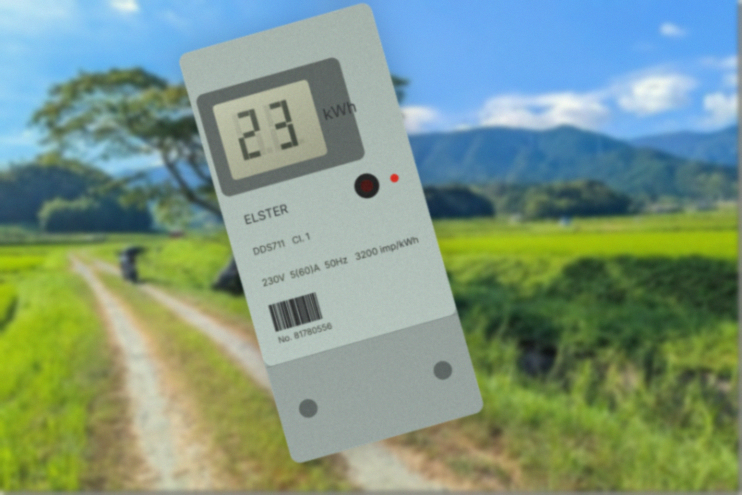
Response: 23 kWh
